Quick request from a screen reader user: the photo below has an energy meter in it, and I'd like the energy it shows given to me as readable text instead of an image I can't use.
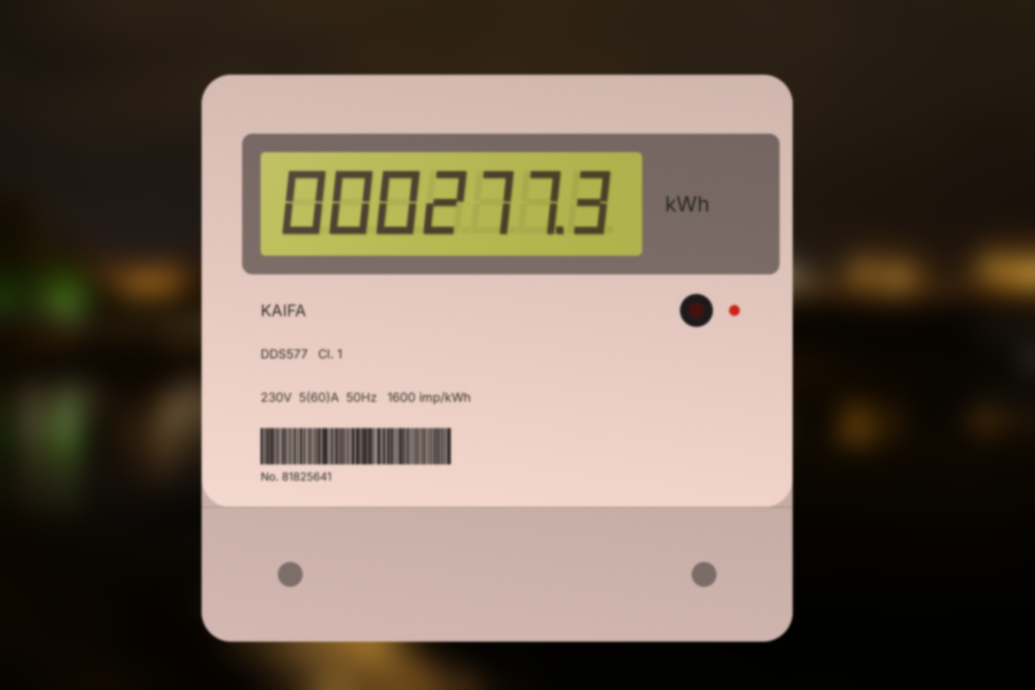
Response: 277.3 kWh
